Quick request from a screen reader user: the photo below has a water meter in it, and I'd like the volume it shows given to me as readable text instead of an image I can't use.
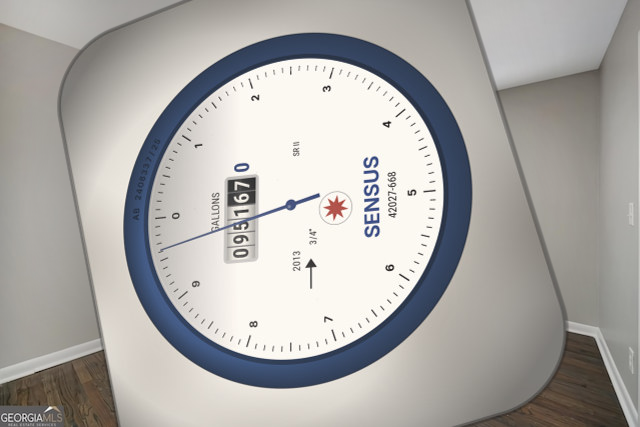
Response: 951669.6 gal
